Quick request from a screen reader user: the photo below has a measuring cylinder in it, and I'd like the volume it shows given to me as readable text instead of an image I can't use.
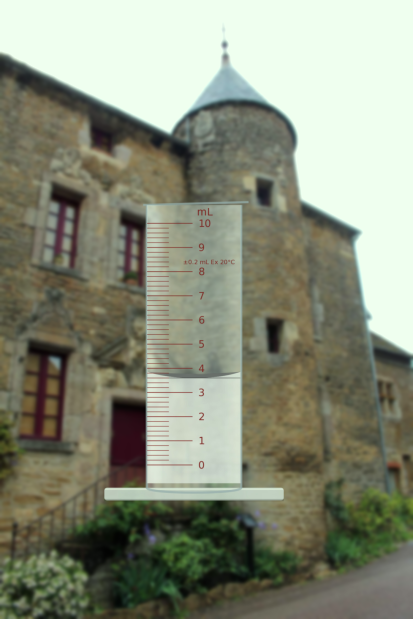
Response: 3.6 mL
